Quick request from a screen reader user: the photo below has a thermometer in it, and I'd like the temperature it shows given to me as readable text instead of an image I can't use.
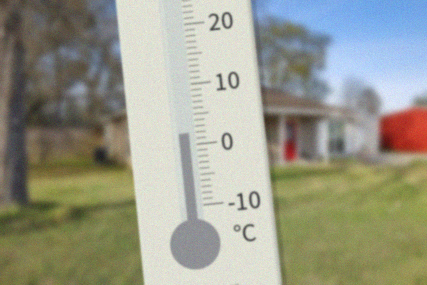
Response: 2 °C
